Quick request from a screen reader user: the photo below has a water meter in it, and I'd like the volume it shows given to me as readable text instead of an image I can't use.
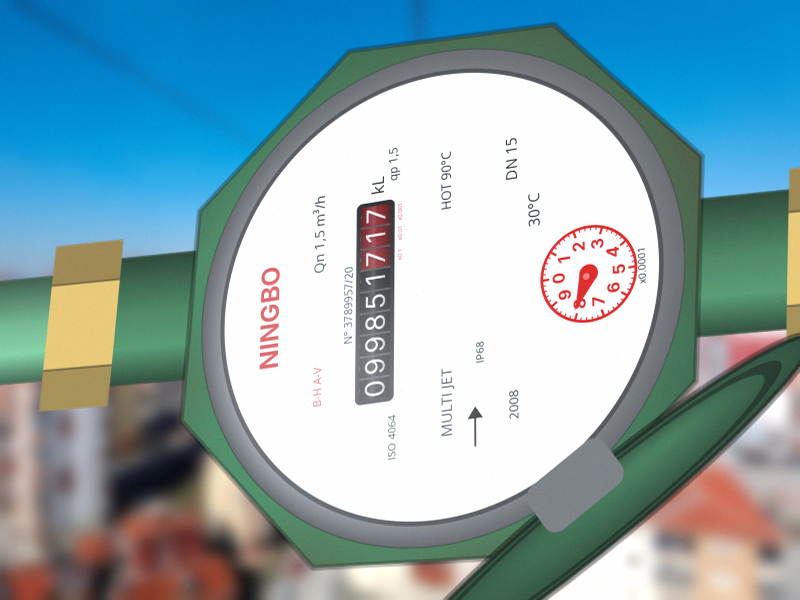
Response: 99851.7178 kL
